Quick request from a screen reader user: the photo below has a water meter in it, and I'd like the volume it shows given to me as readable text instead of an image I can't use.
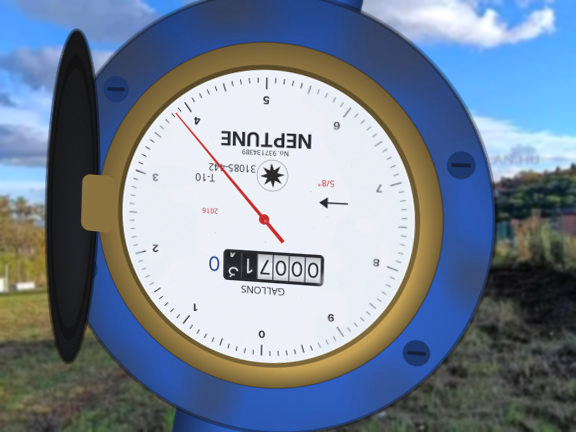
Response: 7133.8 gal
